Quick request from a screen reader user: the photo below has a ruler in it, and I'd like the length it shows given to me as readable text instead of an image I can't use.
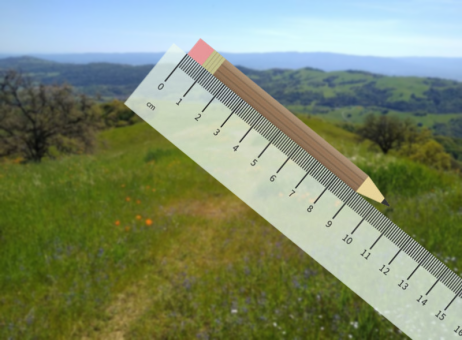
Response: 10.5 cm
